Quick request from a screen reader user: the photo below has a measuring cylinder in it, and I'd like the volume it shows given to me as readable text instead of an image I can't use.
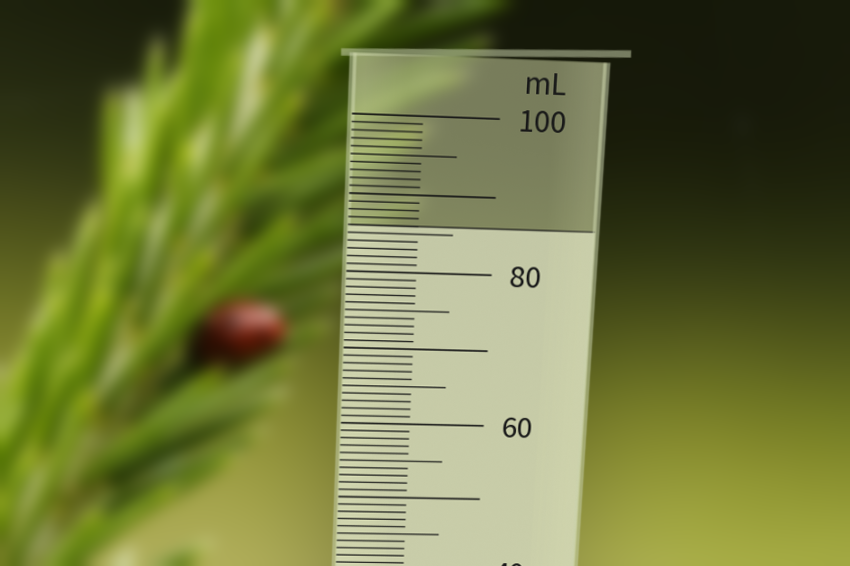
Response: 86 mL
